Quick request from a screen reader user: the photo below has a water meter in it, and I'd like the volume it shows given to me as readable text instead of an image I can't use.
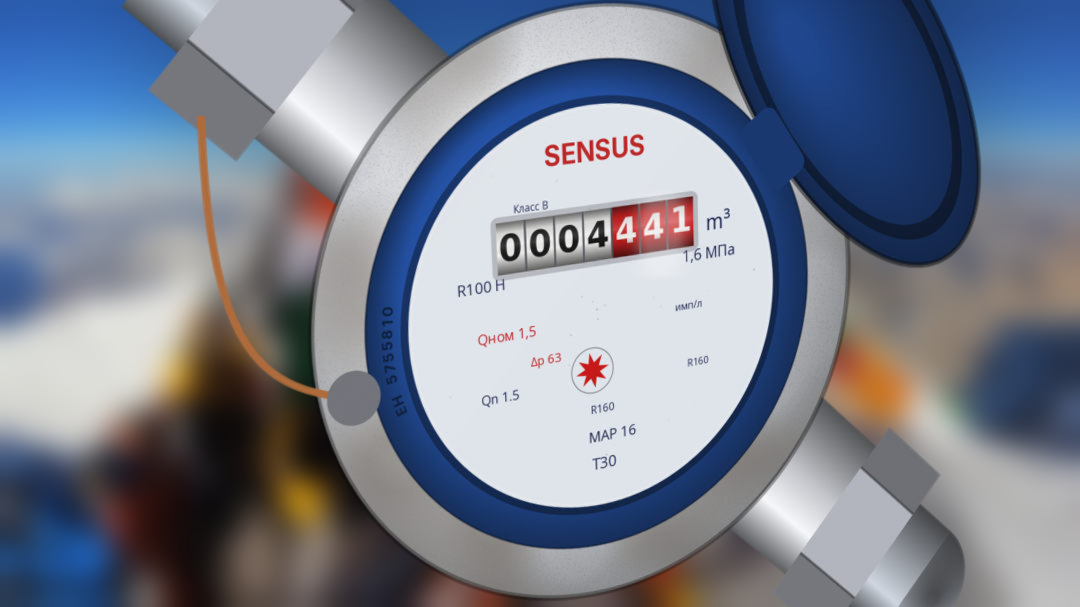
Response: 4.441 m³
